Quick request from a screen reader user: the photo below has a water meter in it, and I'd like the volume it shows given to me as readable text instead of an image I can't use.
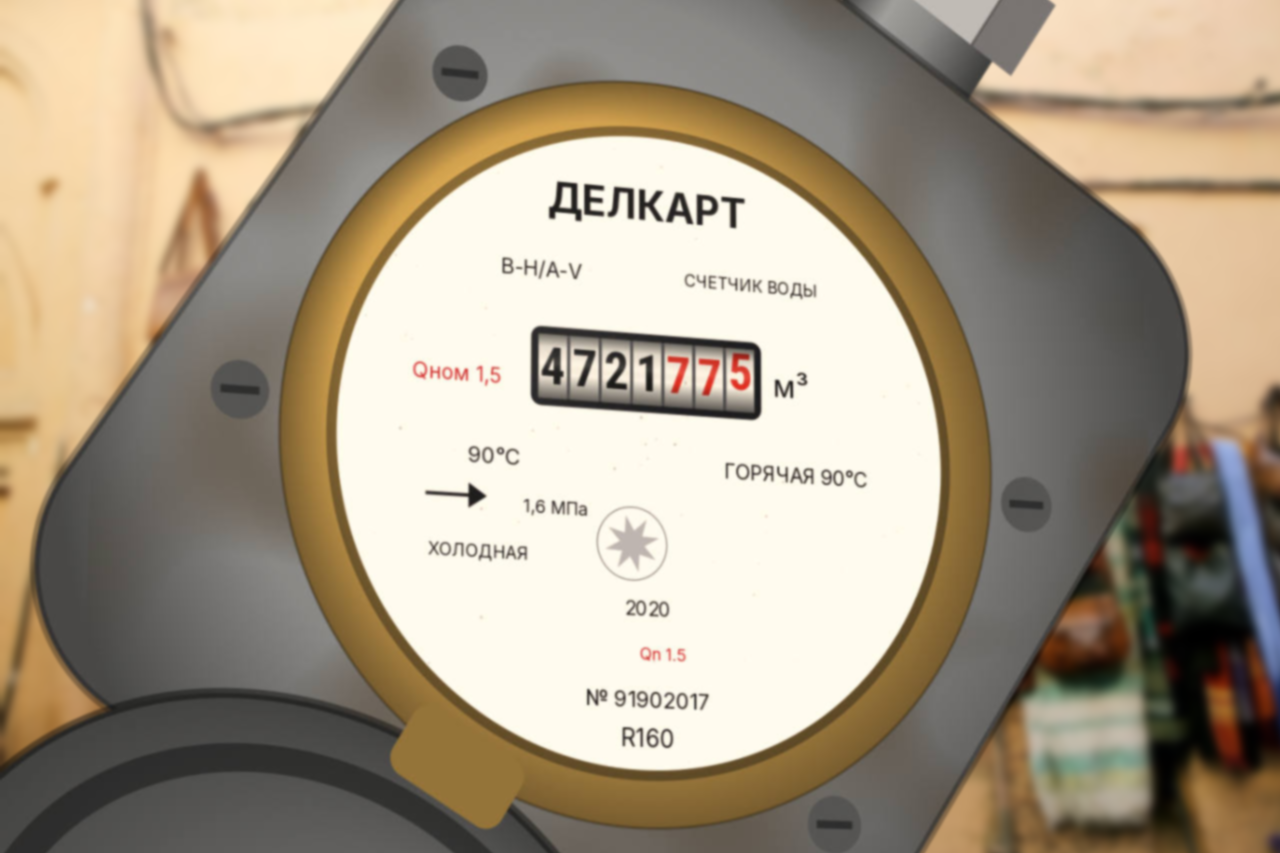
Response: 4721.775 m³
